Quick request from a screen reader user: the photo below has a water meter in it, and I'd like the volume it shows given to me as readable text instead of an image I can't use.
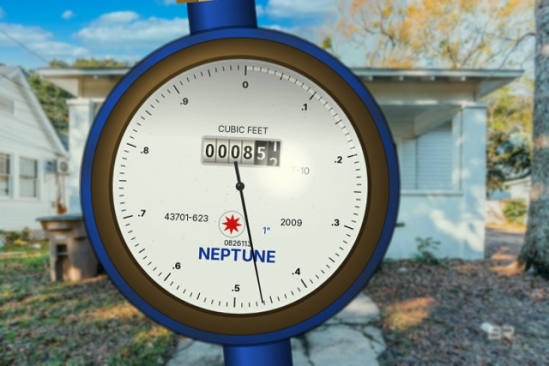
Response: 851.46 ft³
